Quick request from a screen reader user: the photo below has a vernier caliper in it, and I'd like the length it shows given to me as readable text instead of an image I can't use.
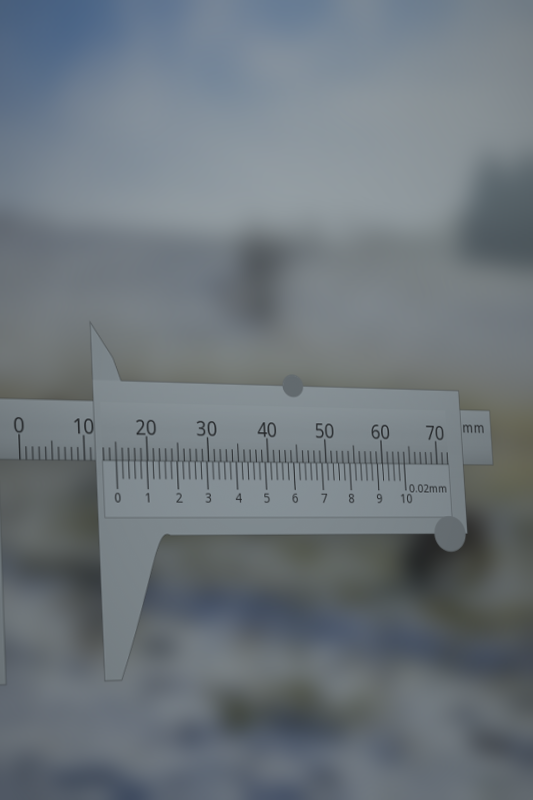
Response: 15.0 mm
